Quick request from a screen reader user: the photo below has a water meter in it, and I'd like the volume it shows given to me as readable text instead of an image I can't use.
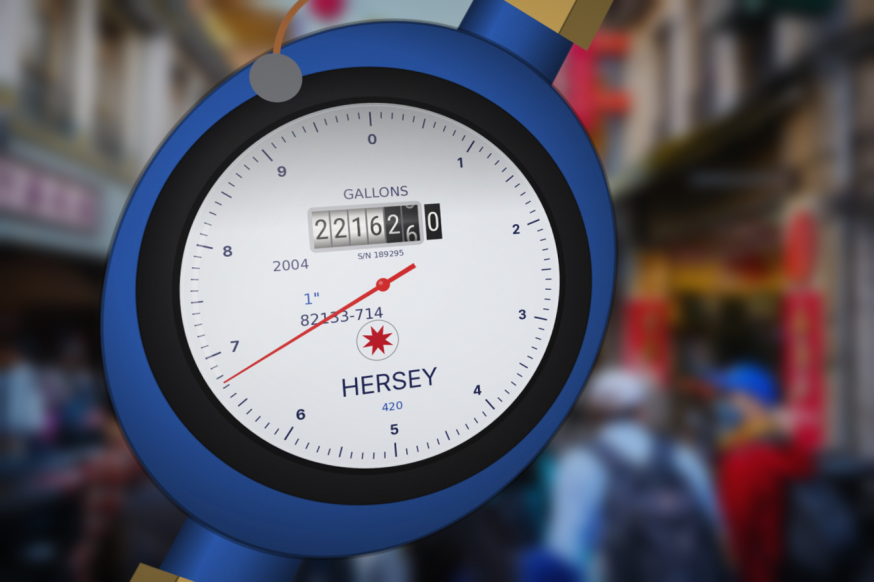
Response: 2216256.7 gal
